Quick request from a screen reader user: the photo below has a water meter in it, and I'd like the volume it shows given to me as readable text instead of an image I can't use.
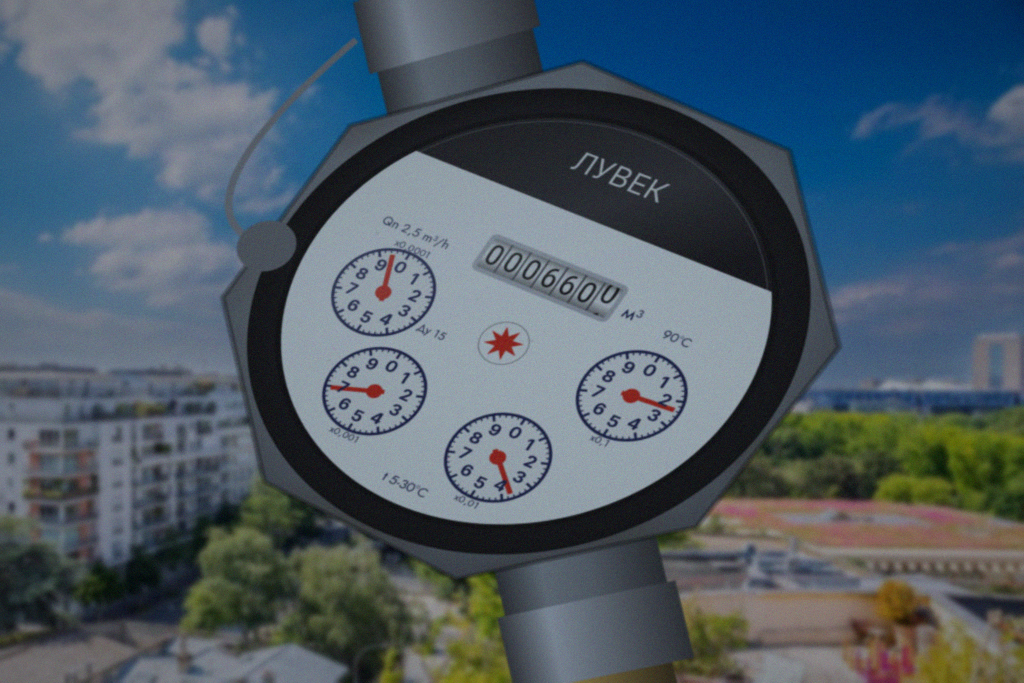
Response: 6600.2369 m³
